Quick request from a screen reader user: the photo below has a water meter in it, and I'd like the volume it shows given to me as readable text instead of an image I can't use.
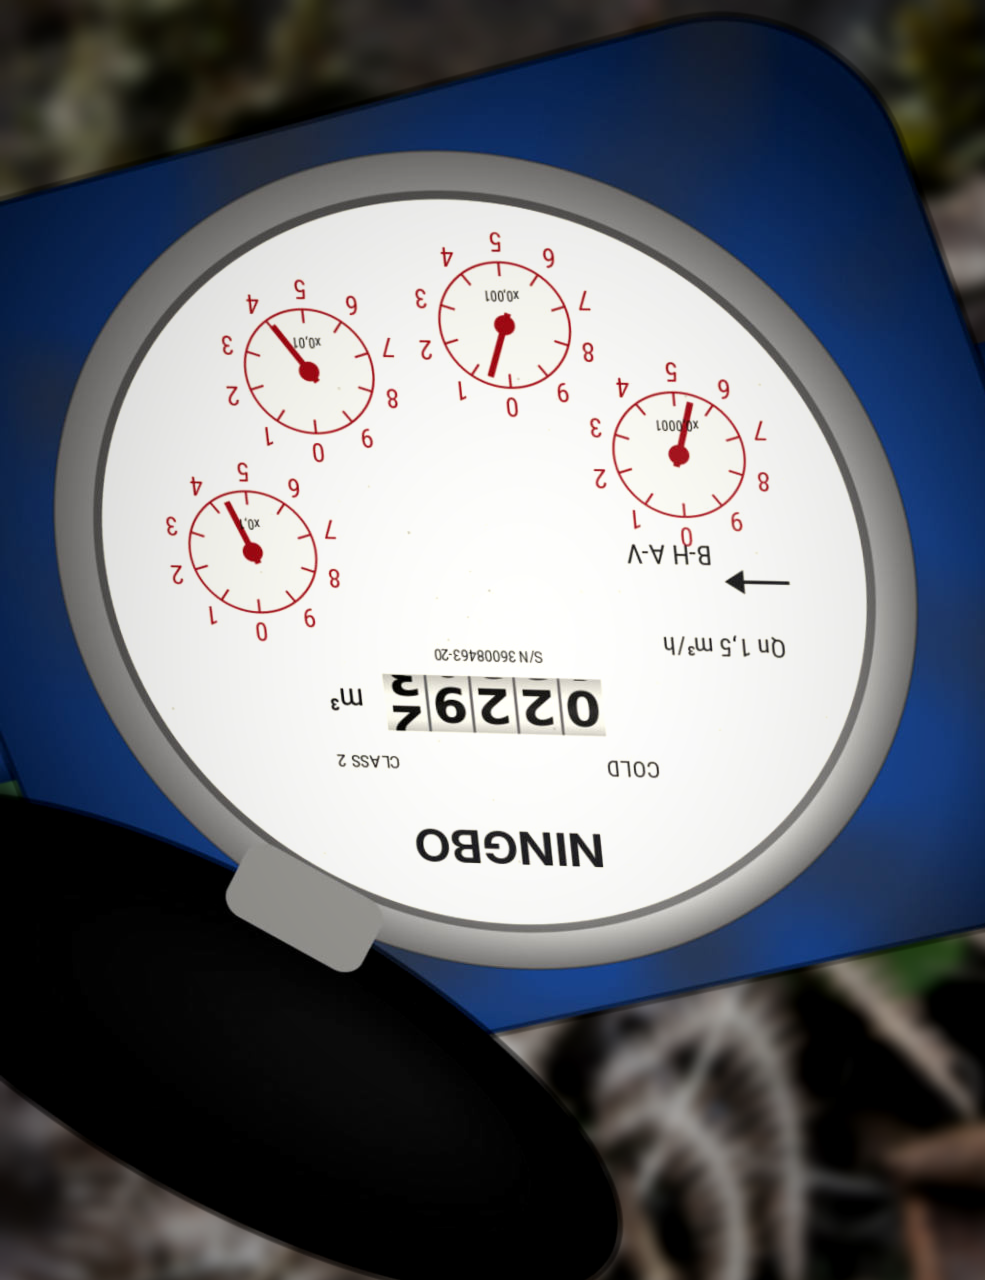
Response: 2292.4405 m³
